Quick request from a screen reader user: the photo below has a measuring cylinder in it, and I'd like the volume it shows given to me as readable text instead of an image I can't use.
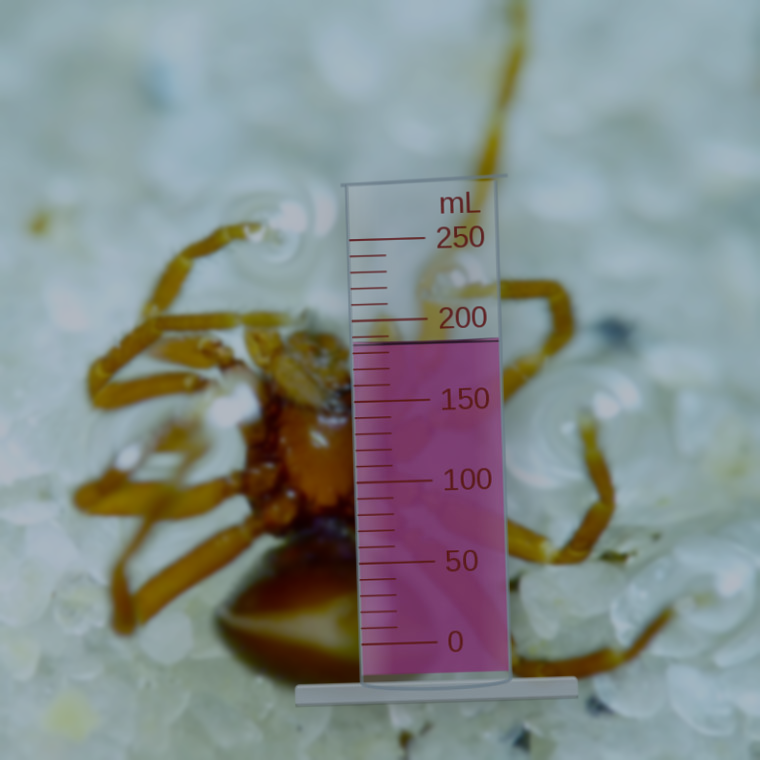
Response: 185 mL
